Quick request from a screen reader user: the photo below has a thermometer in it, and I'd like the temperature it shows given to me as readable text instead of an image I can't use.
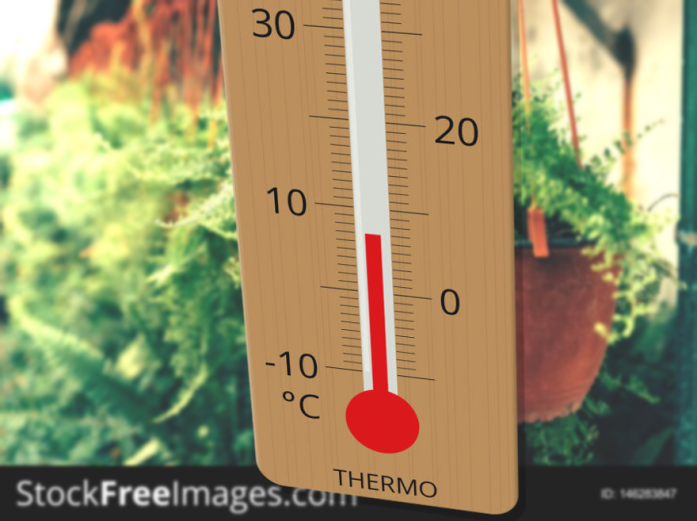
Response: 7 °C
